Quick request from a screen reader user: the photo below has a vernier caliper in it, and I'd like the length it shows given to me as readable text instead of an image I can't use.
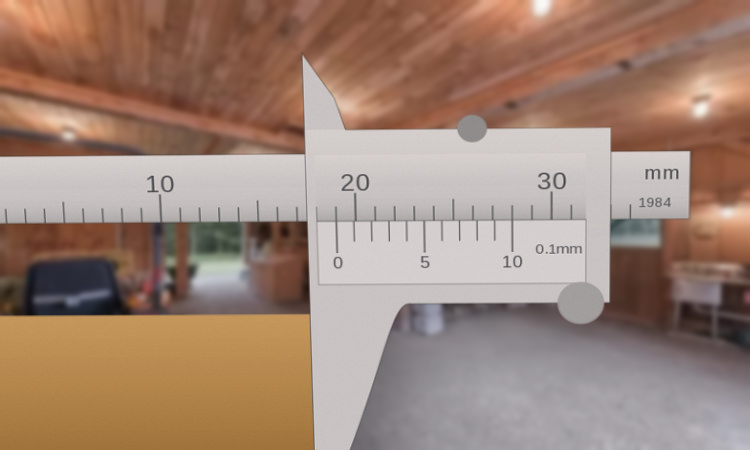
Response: 19.0 mm
